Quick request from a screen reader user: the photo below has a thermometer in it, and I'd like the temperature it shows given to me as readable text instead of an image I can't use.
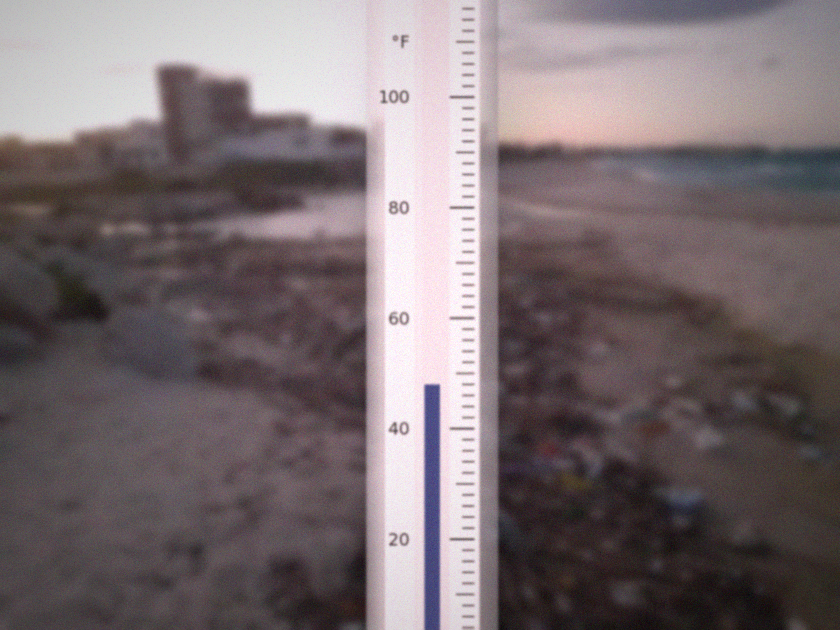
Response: 48 °F
